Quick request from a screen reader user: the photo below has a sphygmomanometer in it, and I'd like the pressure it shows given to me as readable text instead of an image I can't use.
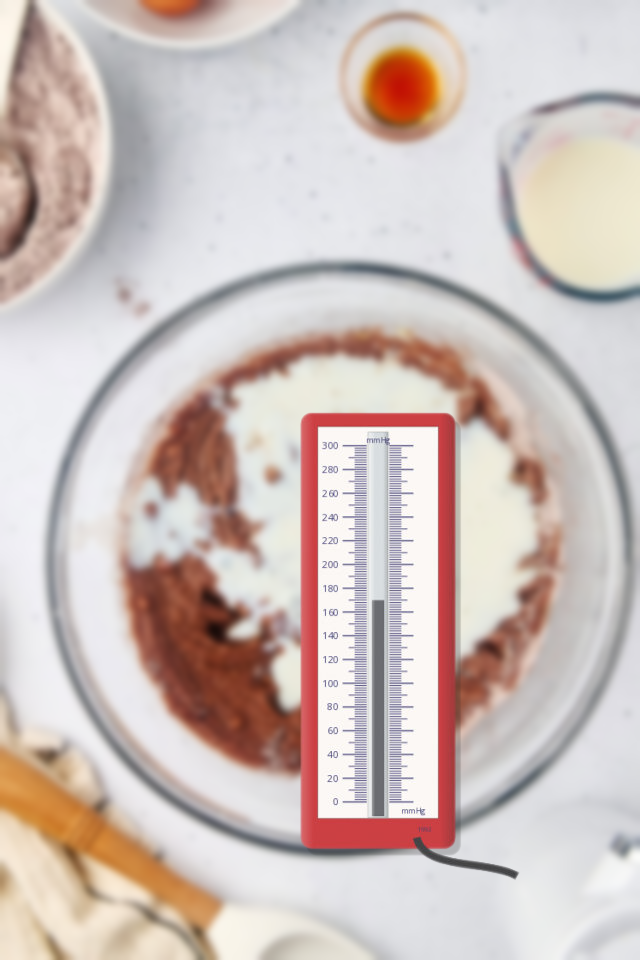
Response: 170 mmHg
